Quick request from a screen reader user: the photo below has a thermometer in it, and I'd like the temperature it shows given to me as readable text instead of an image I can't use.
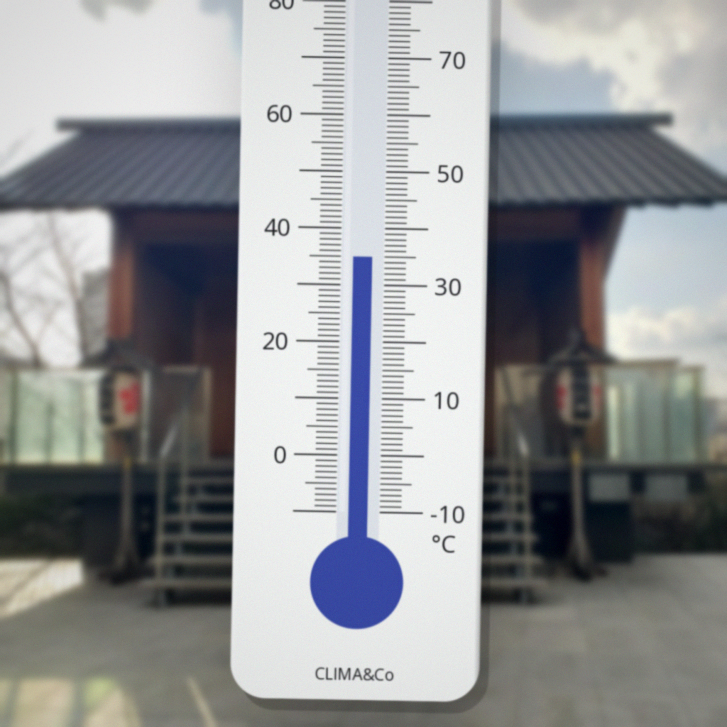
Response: 35 °C
